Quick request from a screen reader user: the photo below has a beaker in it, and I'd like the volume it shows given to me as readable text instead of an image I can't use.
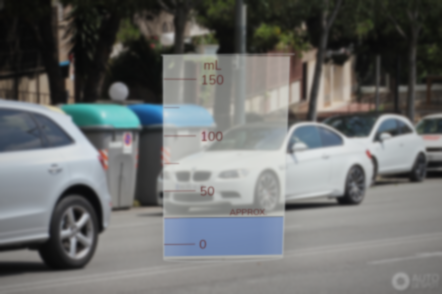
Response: 25 mL
